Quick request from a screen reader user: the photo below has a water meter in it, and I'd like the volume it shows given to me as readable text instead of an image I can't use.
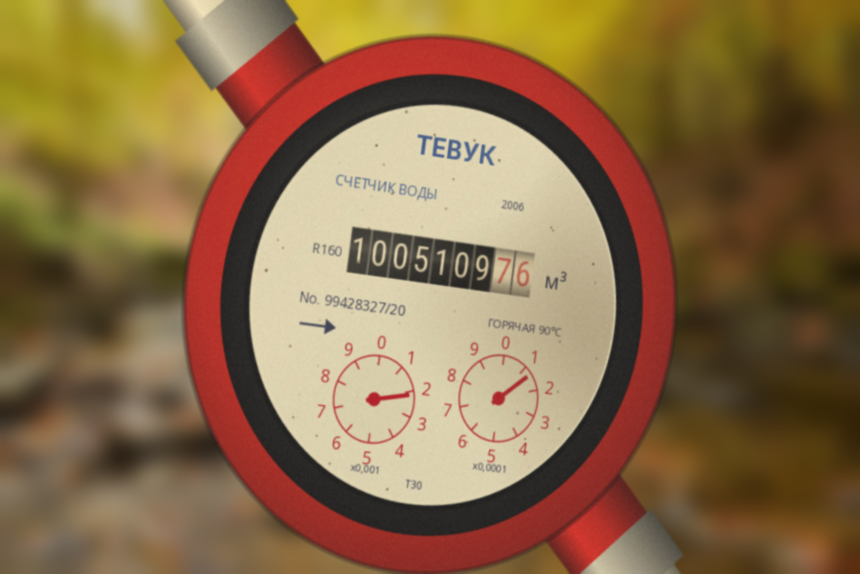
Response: 1005109.7621 m³
